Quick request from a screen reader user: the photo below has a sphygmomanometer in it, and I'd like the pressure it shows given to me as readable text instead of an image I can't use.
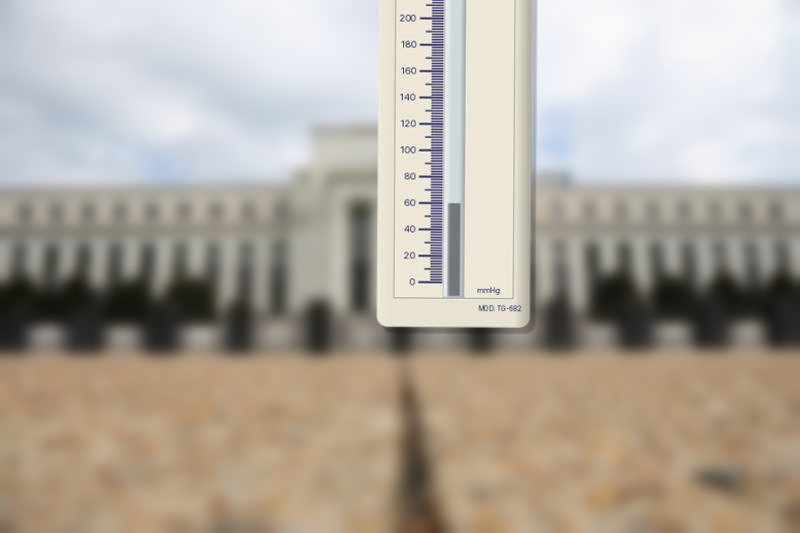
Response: 60 mmHg
